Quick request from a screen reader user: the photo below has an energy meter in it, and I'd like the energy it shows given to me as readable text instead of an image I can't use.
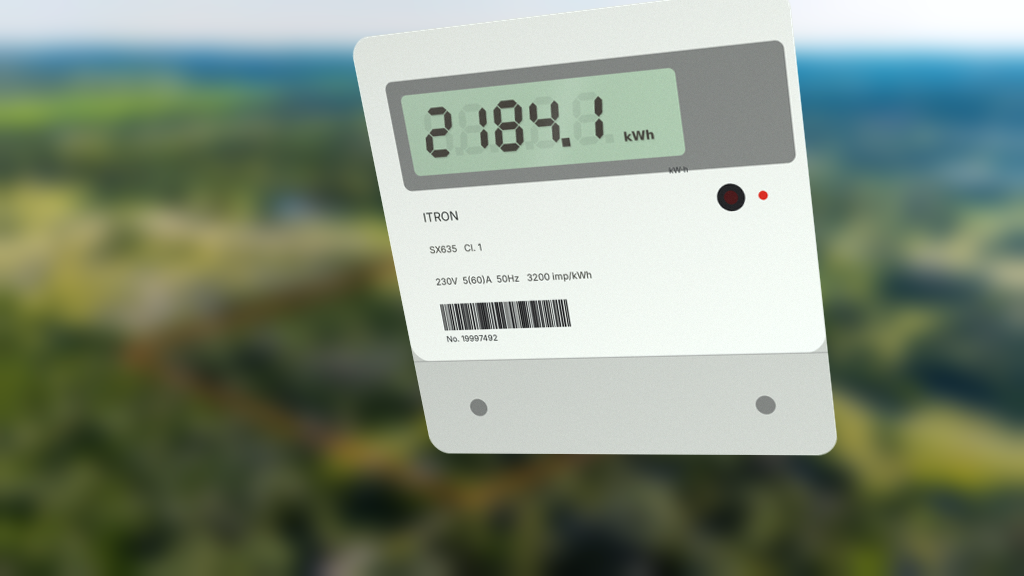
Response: 2184.1 kWh
